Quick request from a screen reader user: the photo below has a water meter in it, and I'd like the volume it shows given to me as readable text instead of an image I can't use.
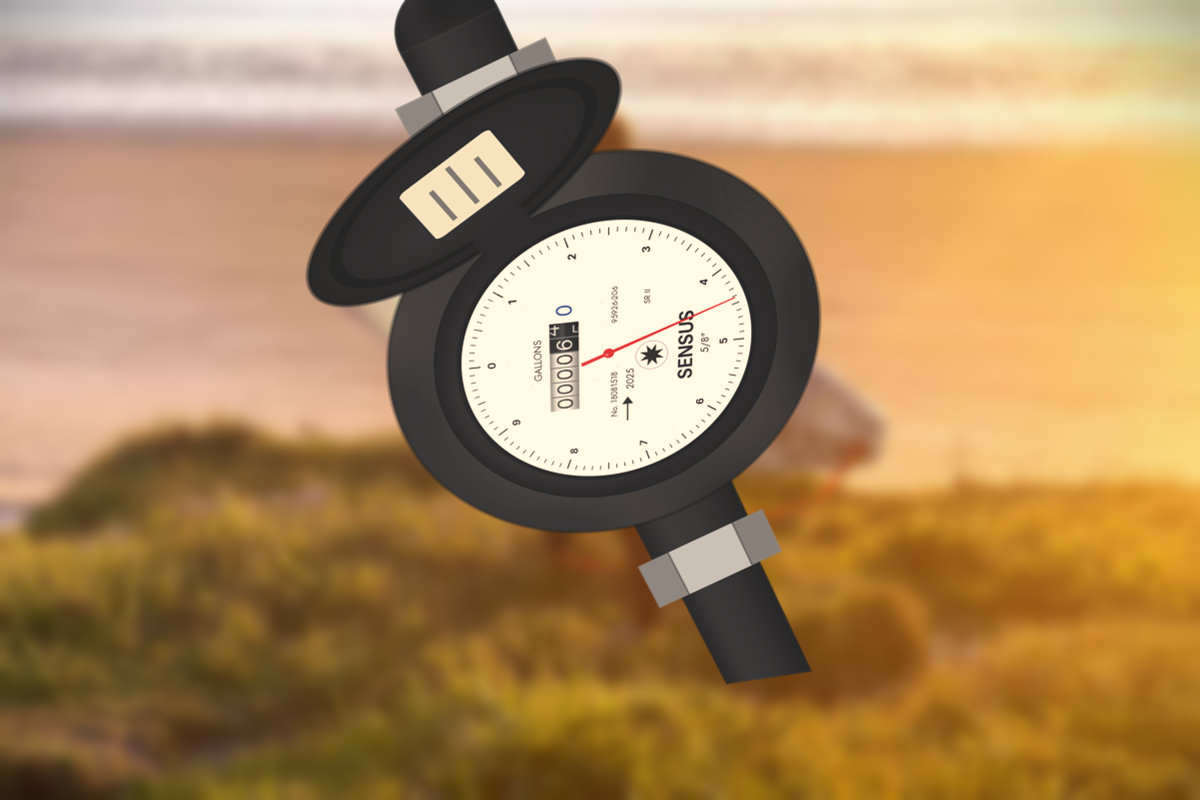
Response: 644.4 gal
